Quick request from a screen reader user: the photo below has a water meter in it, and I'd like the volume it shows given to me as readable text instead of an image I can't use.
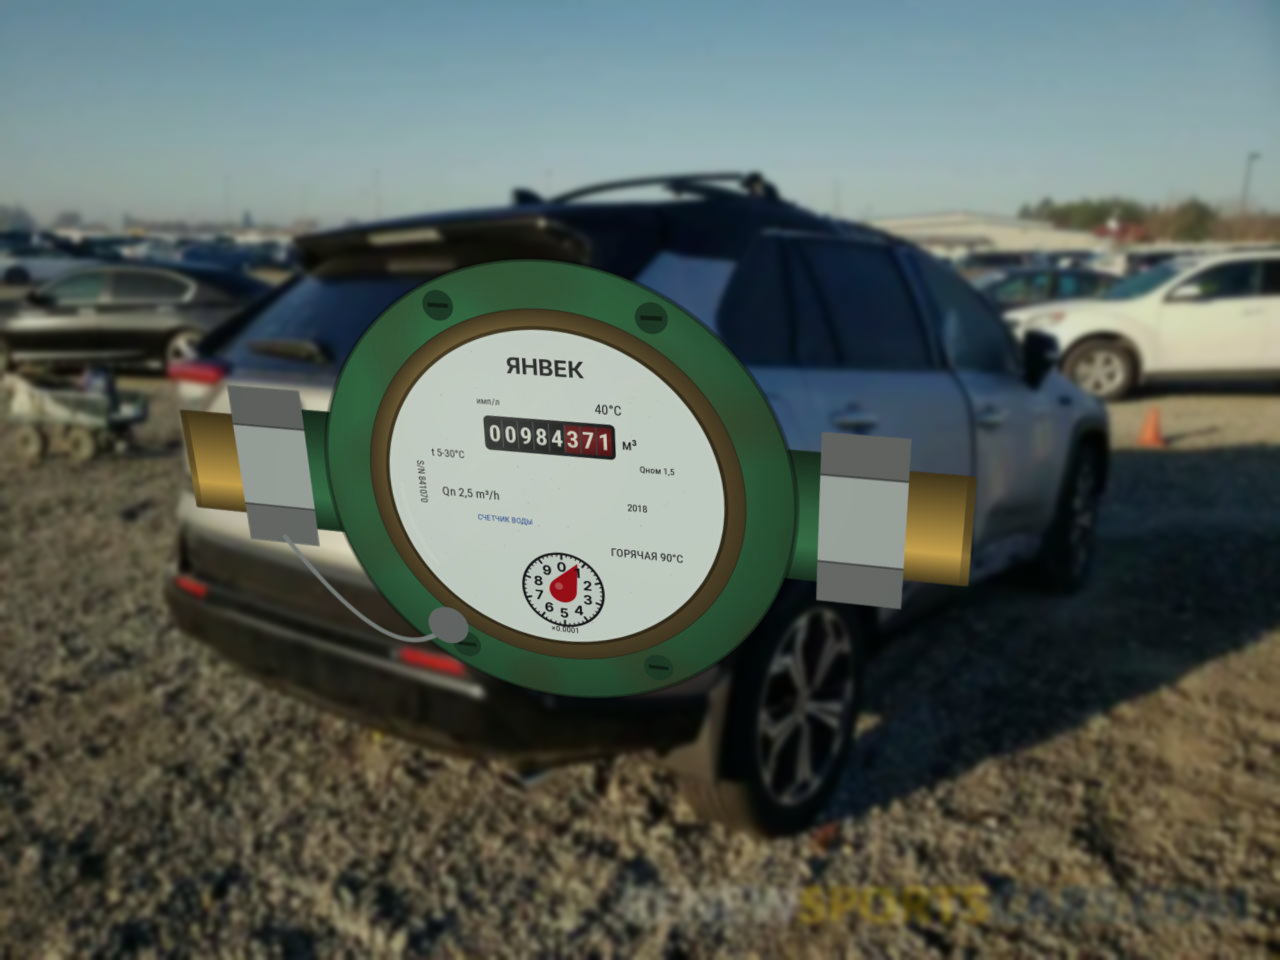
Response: 984.3710 m³
